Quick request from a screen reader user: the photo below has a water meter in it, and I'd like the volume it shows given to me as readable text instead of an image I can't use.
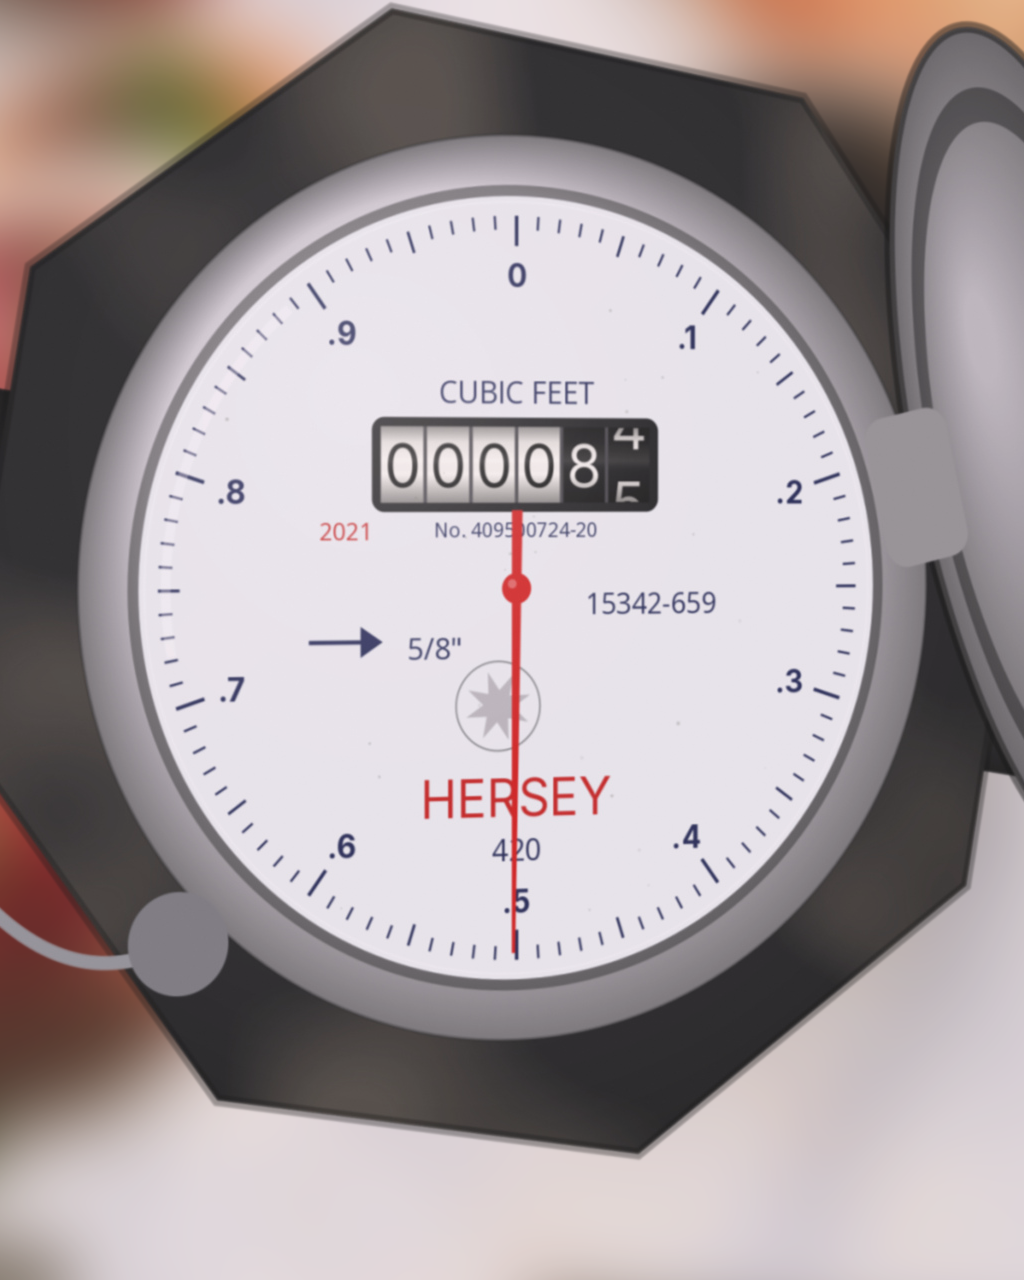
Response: 84.50 ft³
